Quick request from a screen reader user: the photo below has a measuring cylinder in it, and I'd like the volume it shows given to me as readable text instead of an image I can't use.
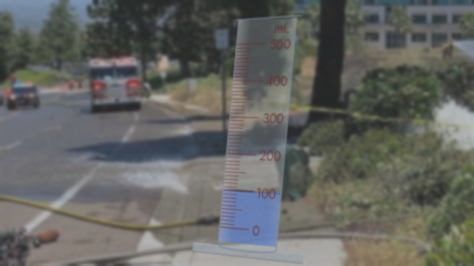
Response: 100 mL
